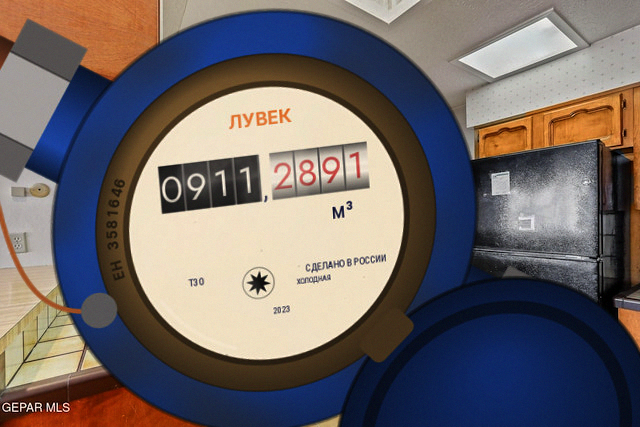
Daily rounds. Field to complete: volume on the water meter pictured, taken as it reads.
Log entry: 911.2891 m³
